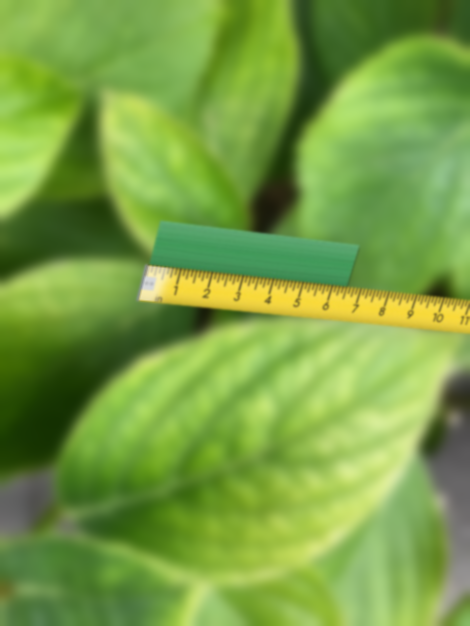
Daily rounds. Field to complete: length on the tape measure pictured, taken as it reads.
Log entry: 6.5 in
